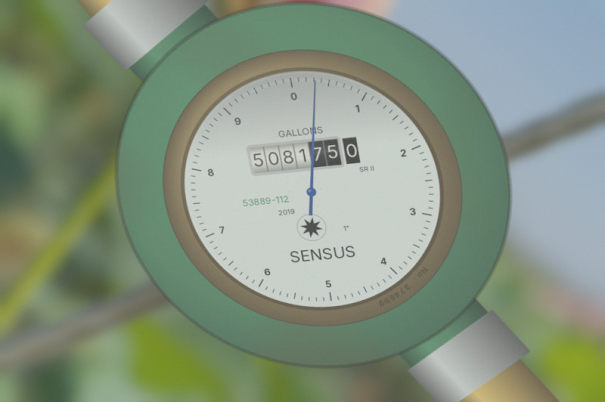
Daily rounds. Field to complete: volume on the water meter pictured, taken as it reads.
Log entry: 5081750.3 gal
